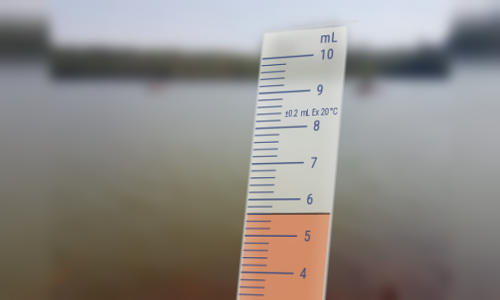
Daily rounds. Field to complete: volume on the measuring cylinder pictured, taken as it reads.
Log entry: 5.6 mL
